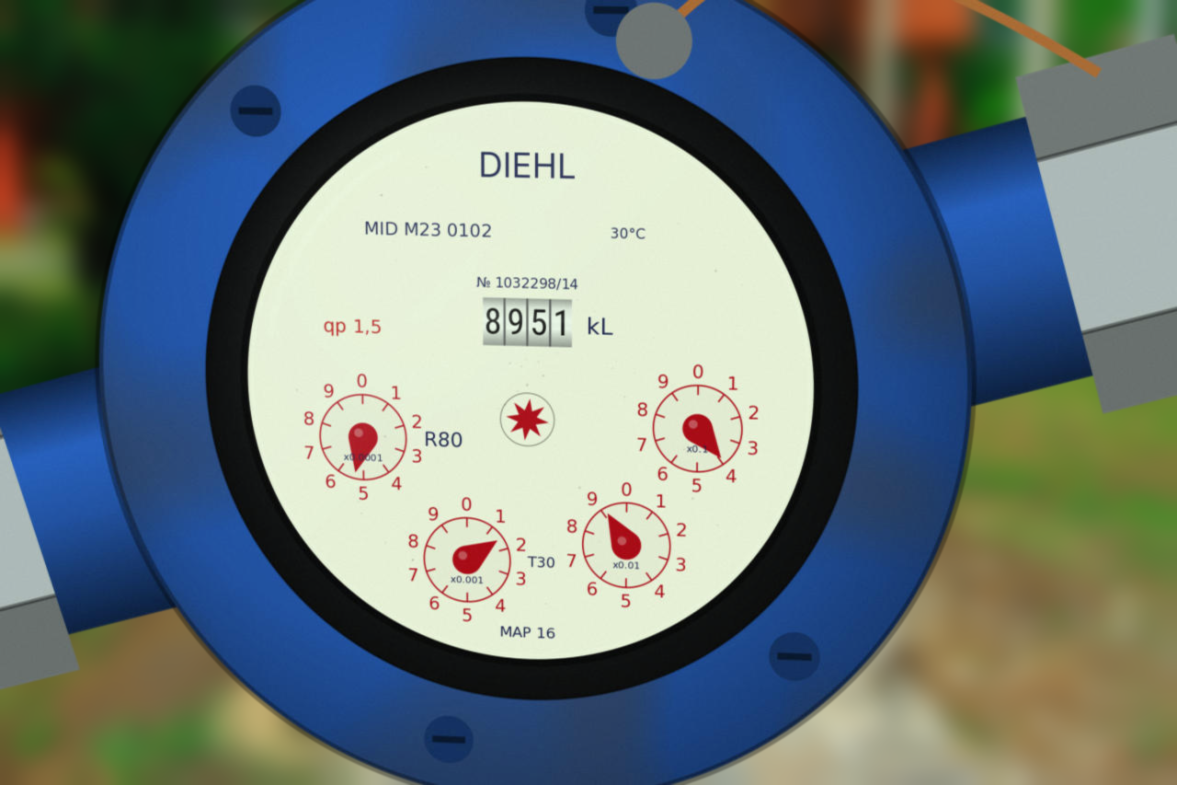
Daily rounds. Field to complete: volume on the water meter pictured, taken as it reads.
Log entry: 8951.3915 kL
